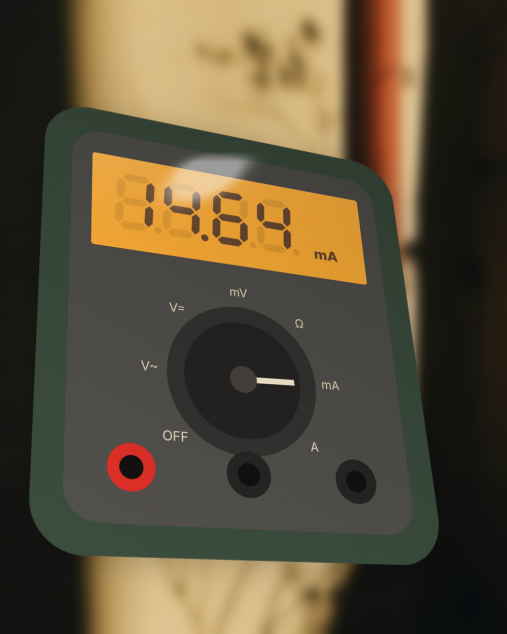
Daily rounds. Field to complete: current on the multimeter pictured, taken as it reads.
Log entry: 14.64 mA
